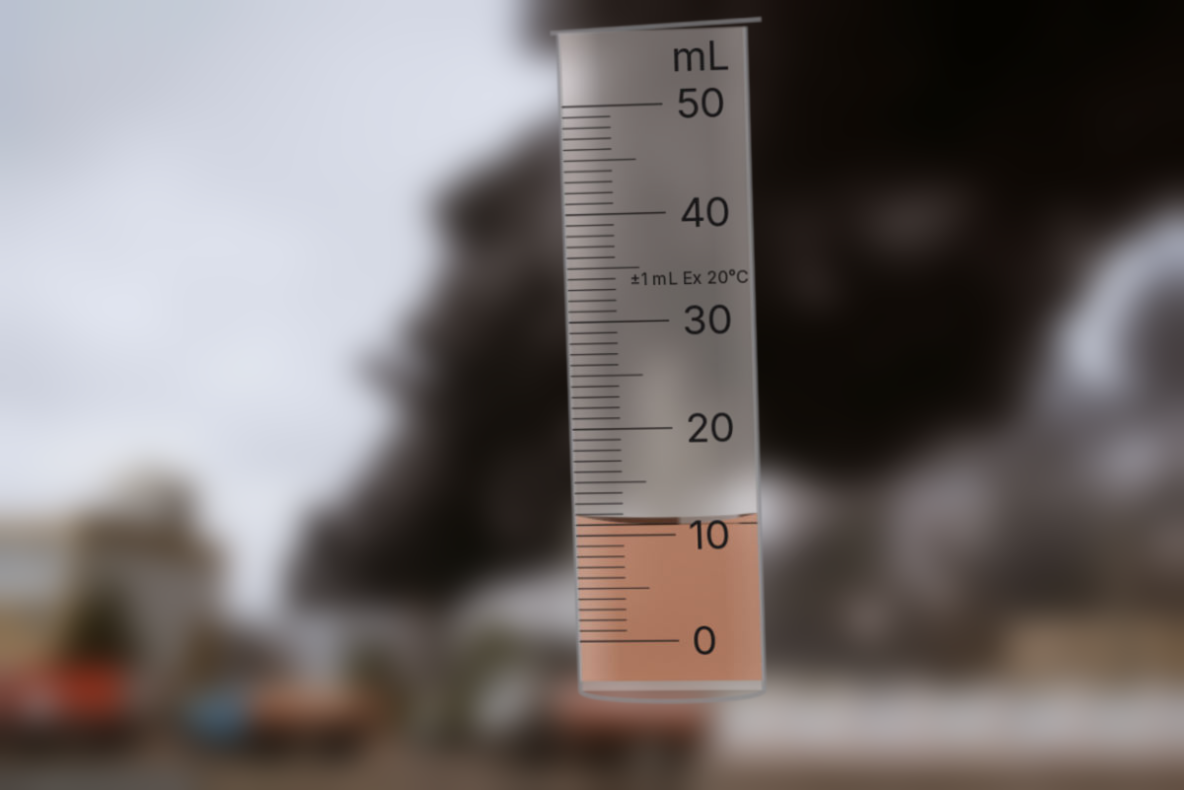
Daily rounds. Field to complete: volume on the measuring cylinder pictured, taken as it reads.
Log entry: 11 mL
